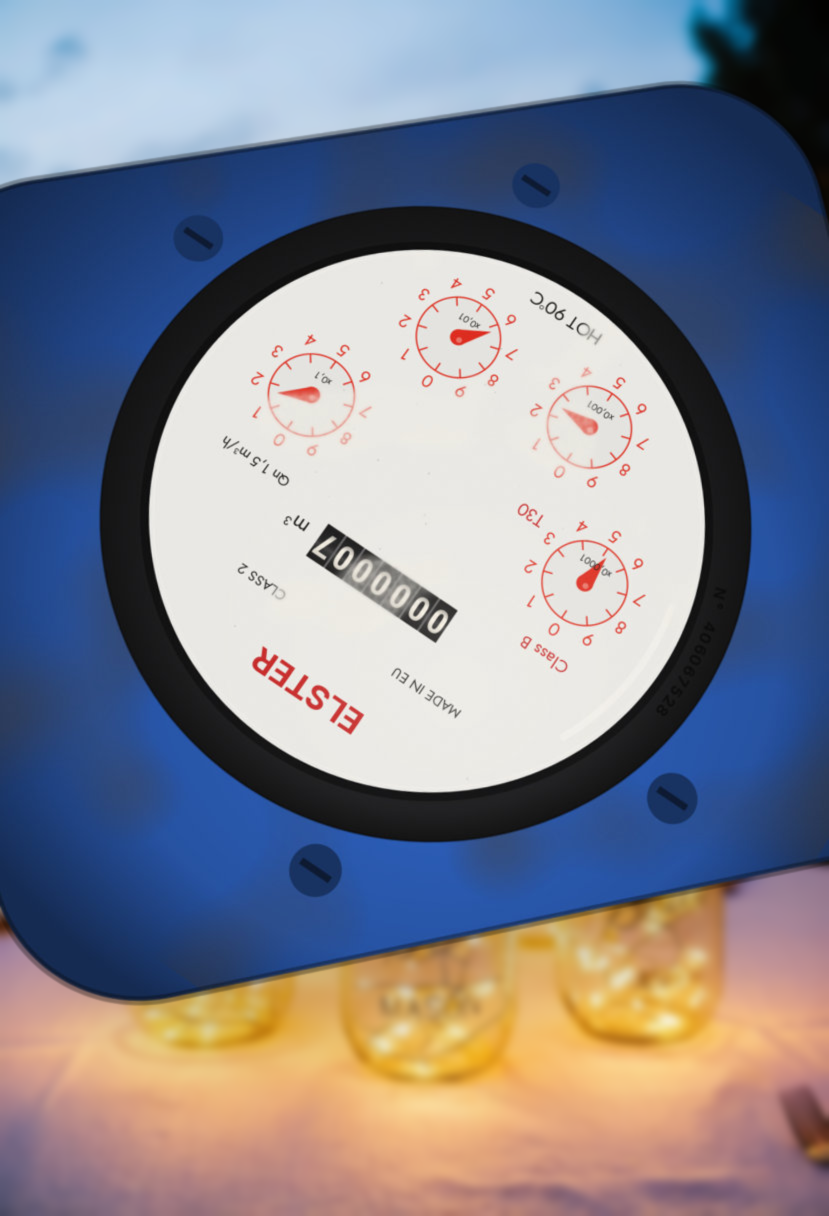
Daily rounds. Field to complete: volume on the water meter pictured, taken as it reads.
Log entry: 7.1625 m³
